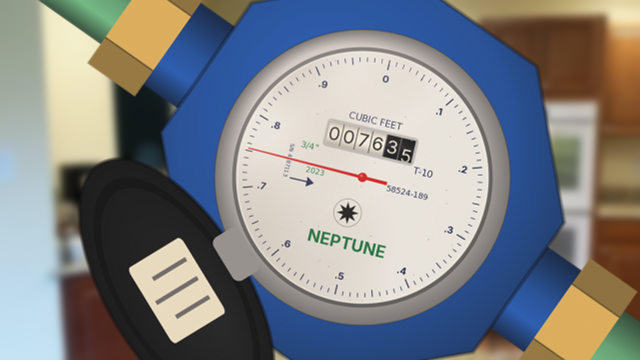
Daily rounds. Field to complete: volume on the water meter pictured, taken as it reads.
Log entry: 7634.75 ft³
